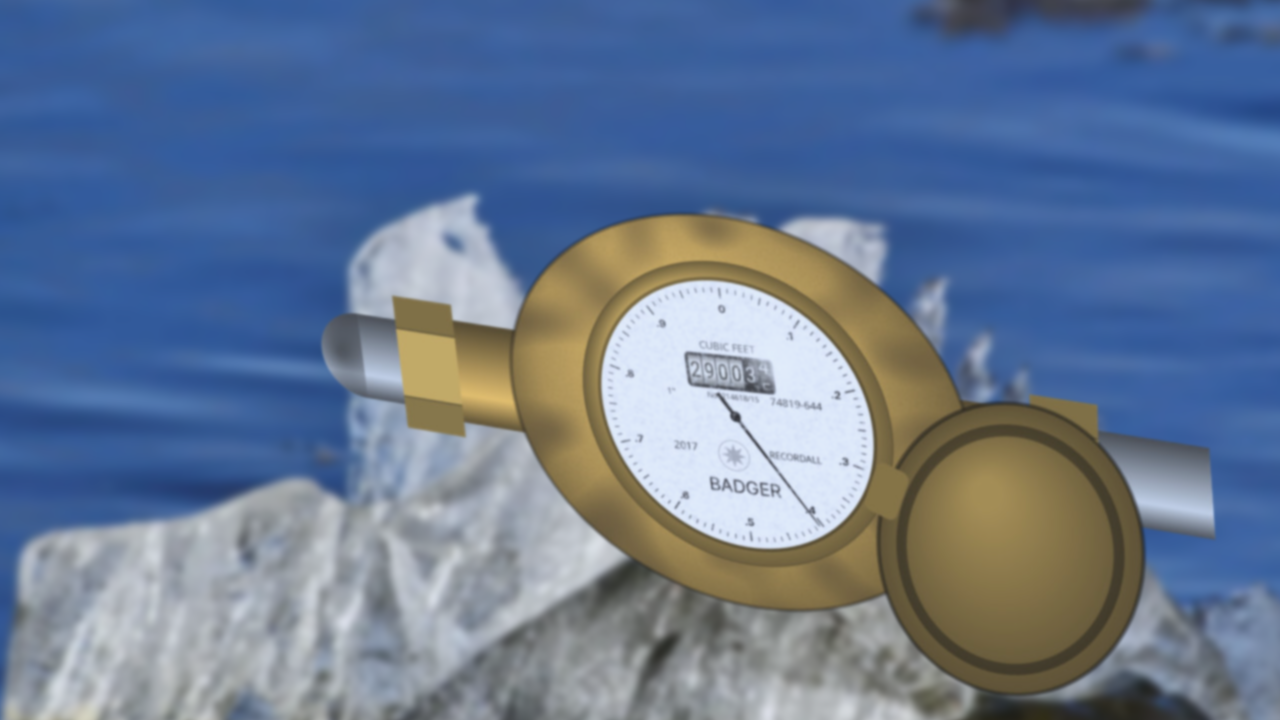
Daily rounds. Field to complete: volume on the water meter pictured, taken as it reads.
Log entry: 290034.40 ft³
